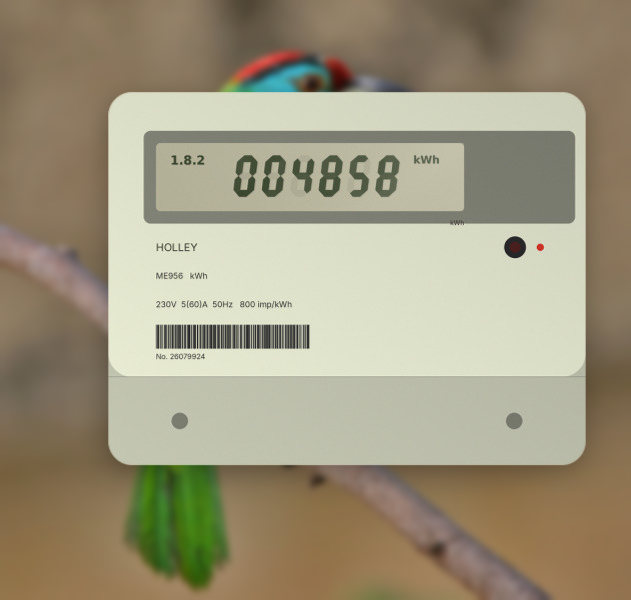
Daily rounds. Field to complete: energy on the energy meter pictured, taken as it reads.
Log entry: 4858 kWh
